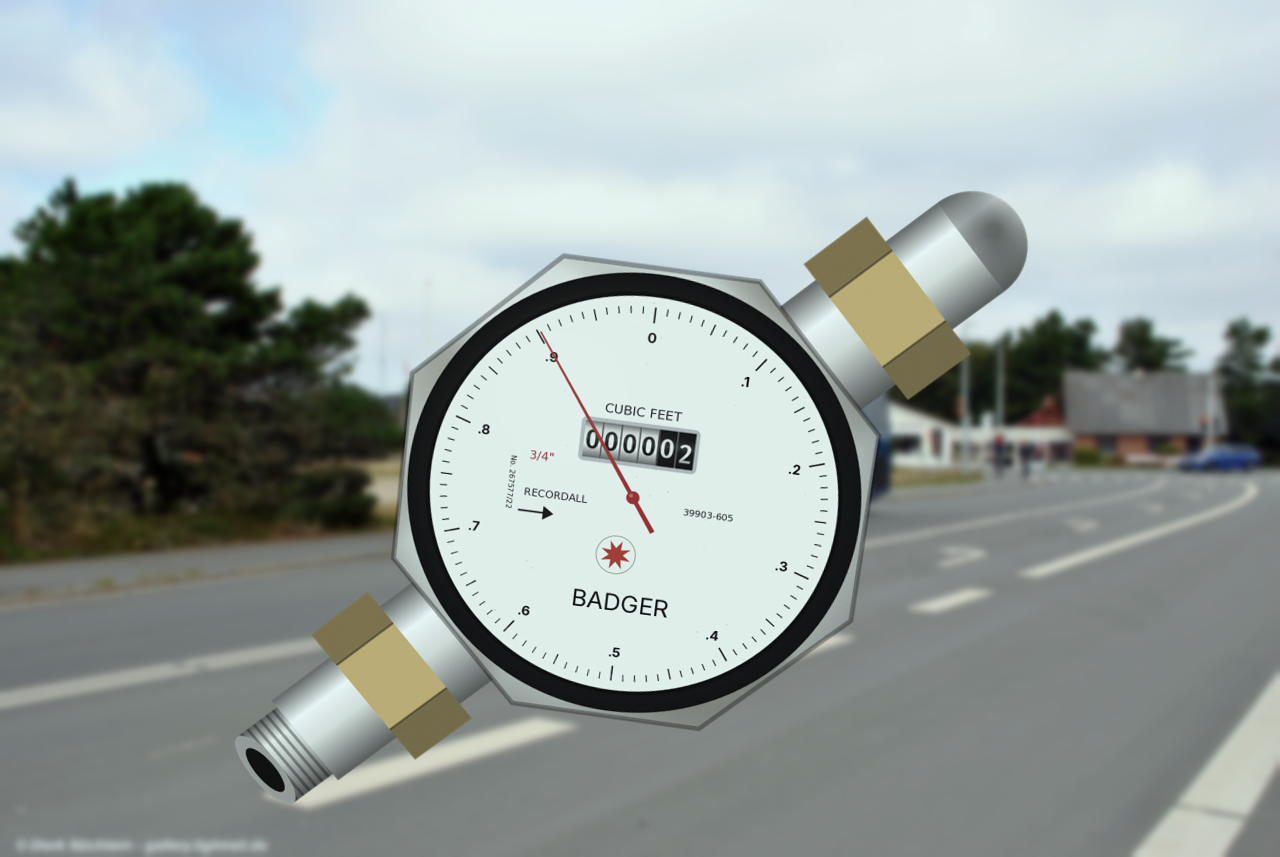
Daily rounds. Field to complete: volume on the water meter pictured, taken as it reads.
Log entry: 1.90 ft³
